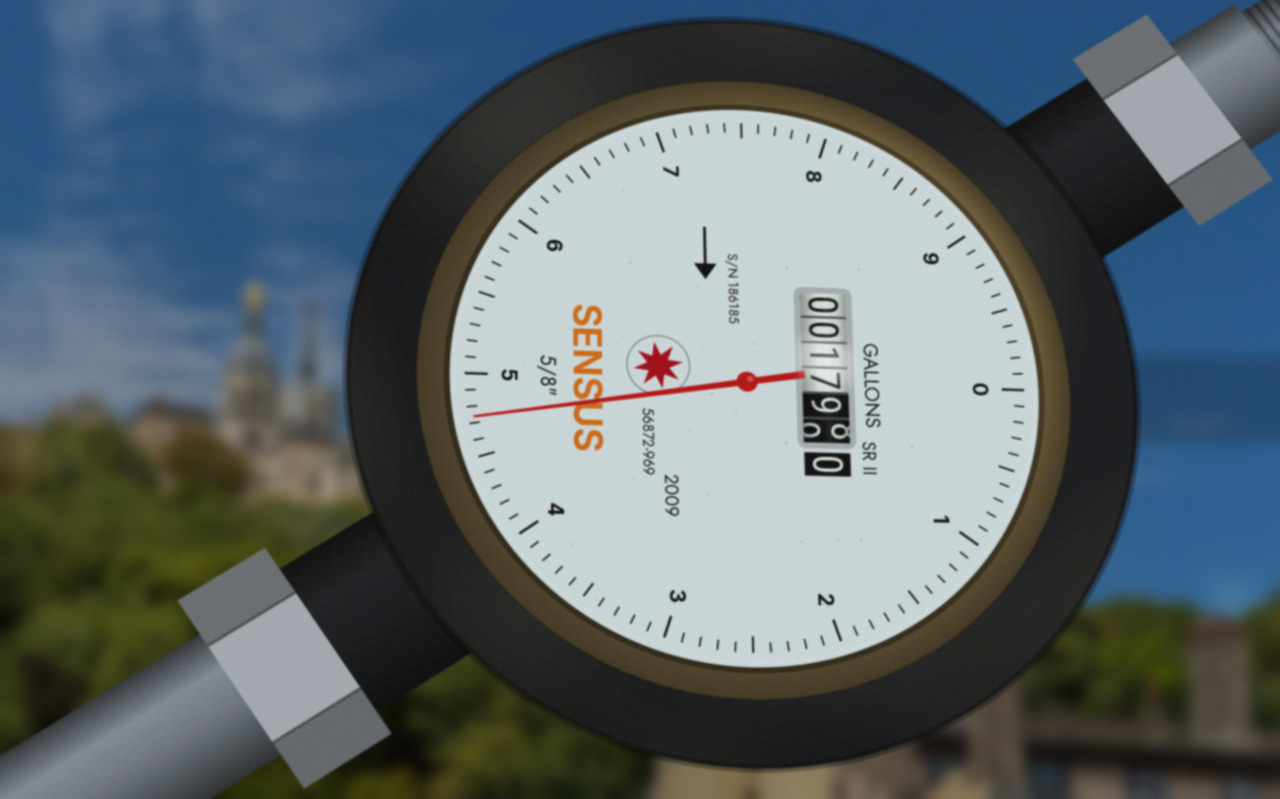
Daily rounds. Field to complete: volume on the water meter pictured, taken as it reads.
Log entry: 17984.7 gal
